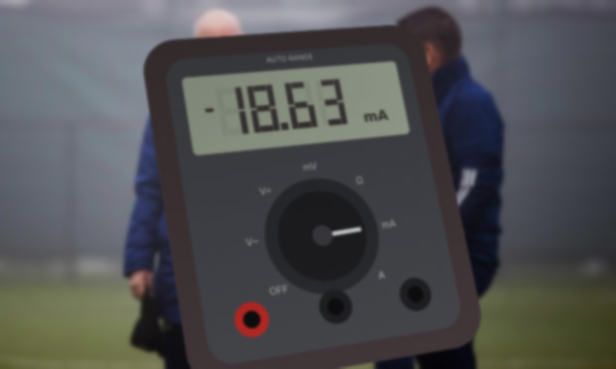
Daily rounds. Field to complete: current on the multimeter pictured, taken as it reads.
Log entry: -18.63 mA
